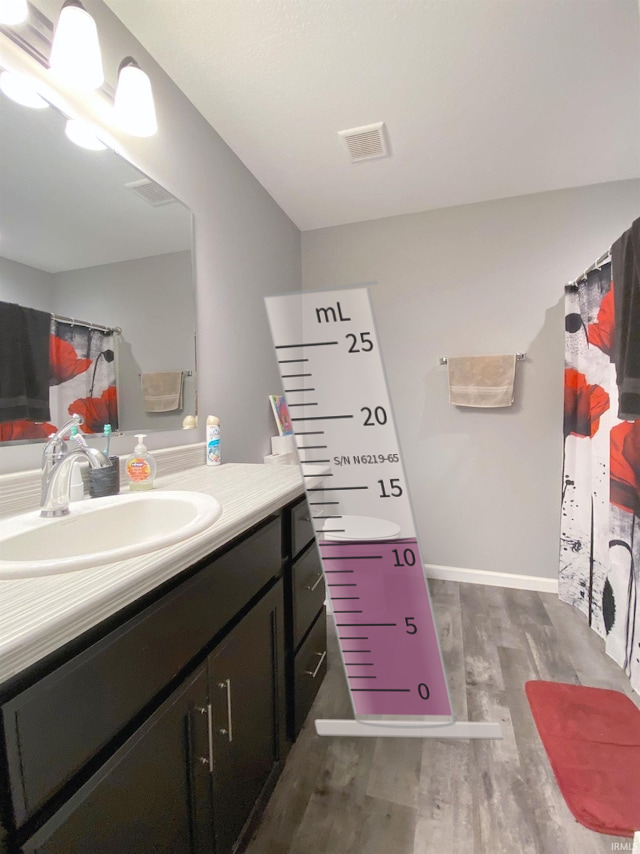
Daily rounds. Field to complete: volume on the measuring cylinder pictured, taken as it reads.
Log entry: 11 mL
